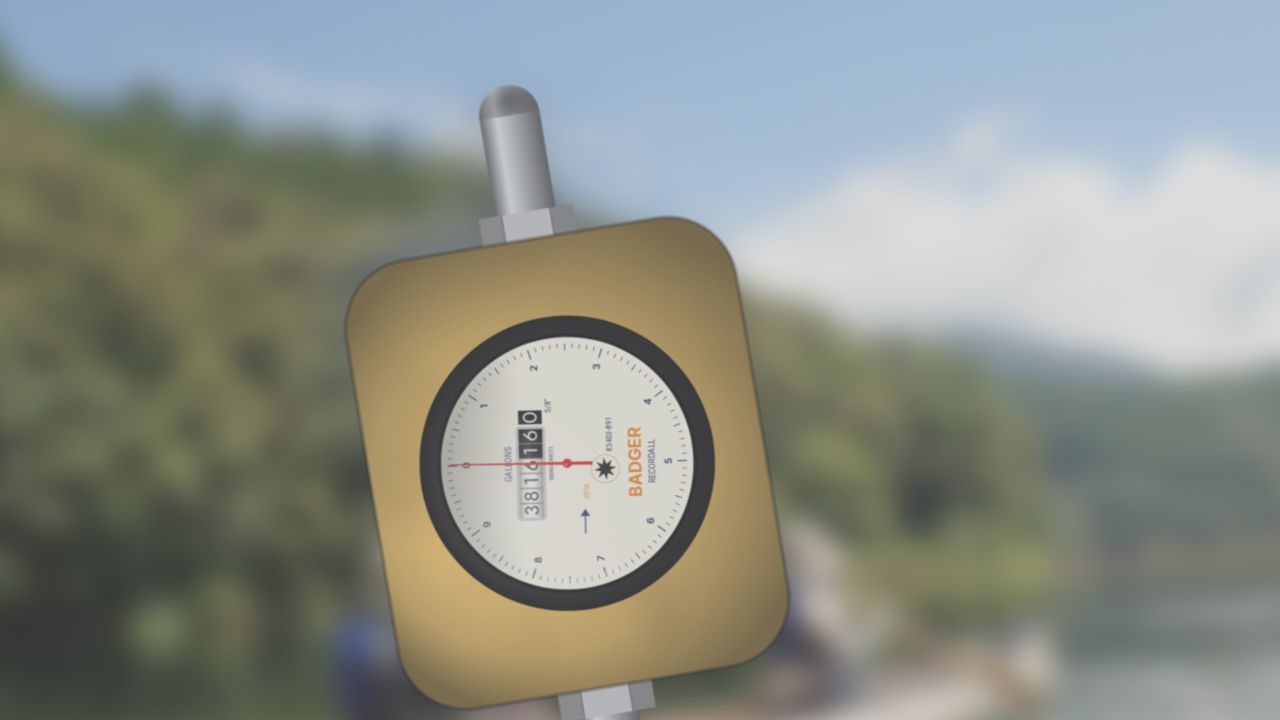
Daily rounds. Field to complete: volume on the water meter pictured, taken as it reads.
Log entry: 3816160.0 gal
